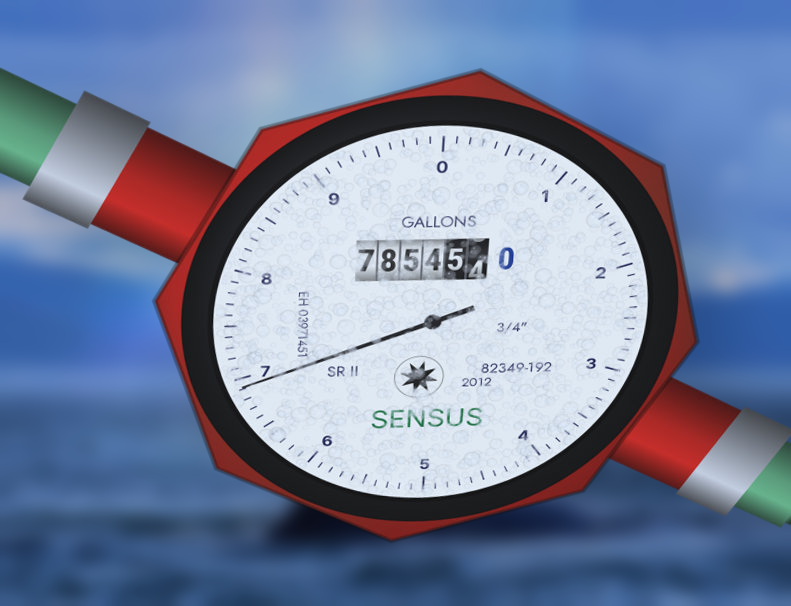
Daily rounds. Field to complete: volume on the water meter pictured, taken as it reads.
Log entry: 7854536.9 gal
